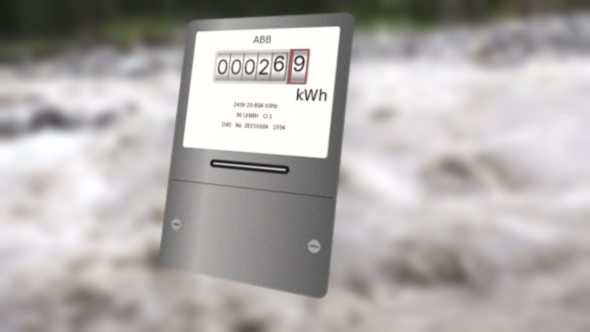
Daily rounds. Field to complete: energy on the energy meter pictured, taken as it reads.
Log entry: 26.9 kWh
